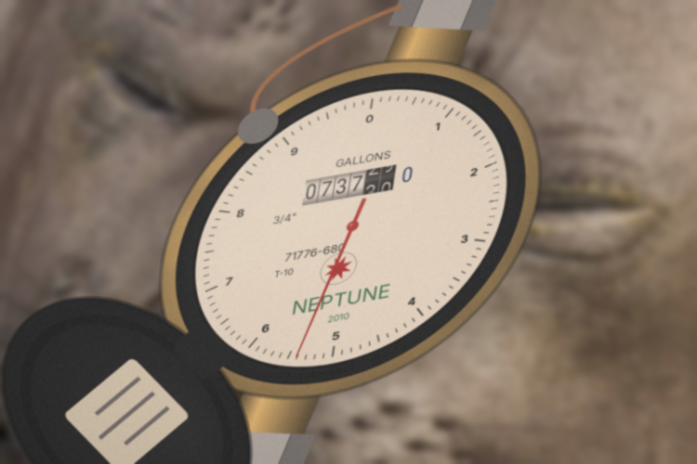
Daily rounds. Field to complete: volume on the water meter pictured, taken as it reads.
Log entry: 737295.4 gal
